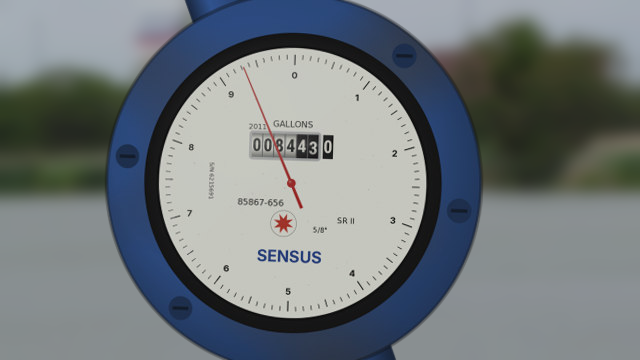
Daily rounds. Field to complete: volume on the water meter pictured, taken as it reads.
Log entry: 84429.3 gal
